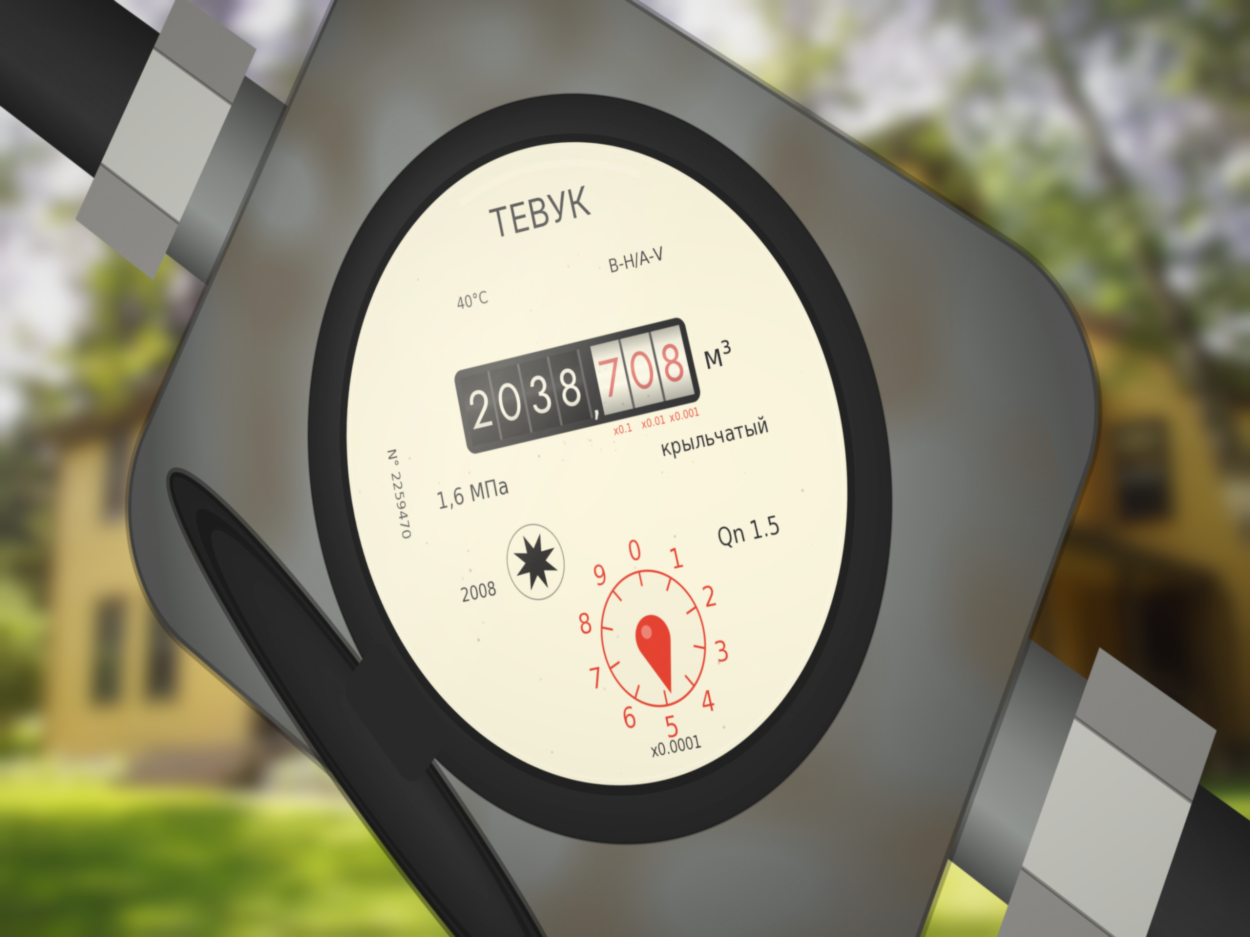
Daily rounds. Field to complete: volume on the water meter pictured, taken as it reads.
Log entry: 2038.7084 m³
